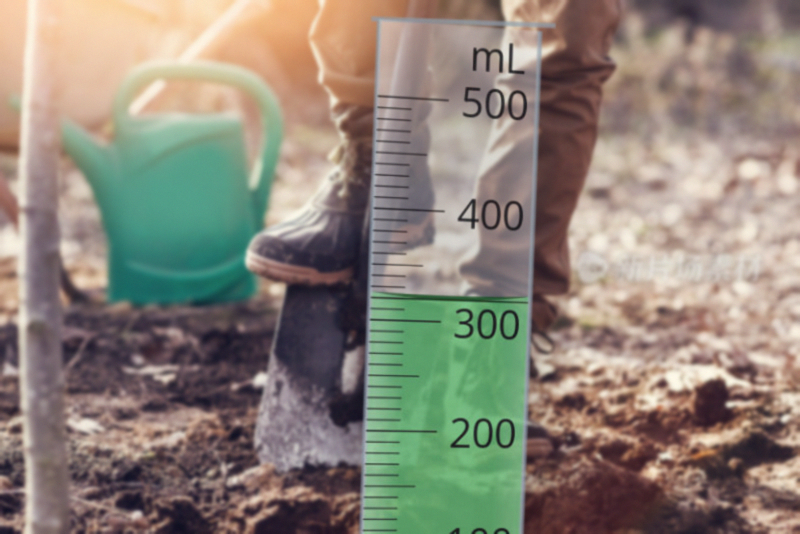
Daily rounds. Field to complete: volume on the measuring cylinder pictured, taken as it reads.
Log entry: 320 mL
